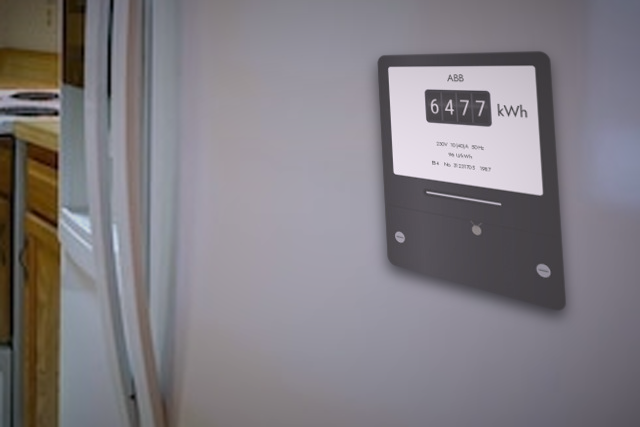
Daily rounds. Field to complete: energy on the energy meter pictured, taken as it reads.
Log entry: 6477 kWh
